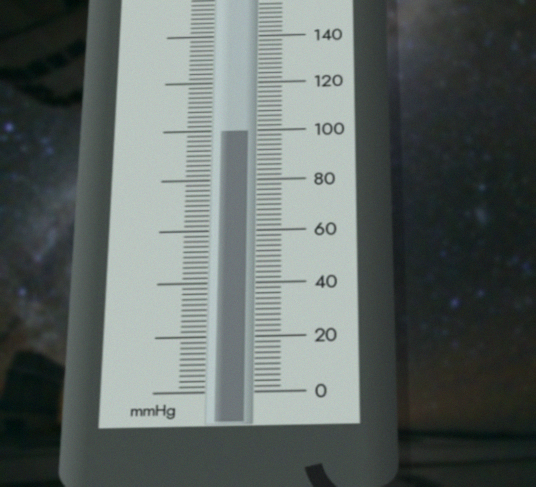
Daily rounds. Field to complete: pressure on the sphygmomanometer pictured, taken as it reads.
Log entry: 100 mmHg
